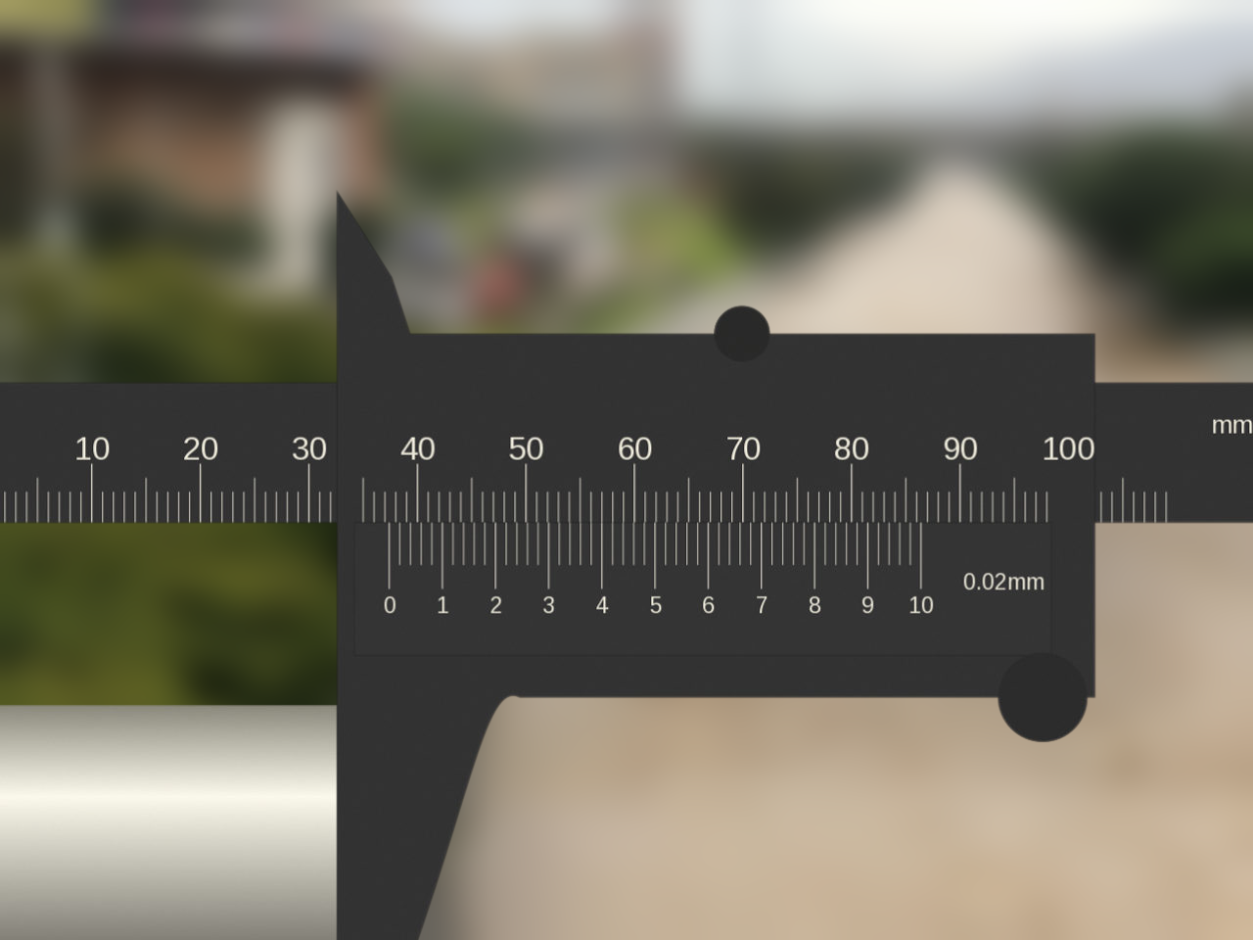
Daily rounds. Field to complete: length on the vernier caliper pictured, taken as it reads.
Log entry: 37.4 mm
